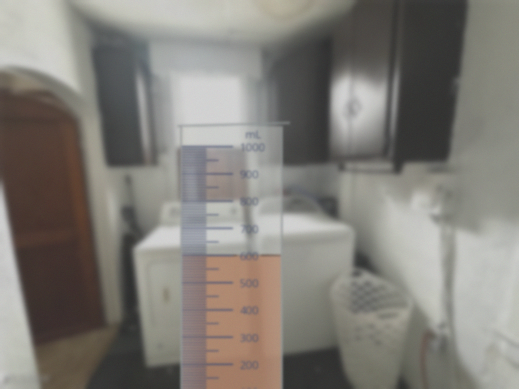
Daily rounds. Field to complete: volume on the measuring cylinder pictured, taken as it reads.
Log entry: 600 mL
